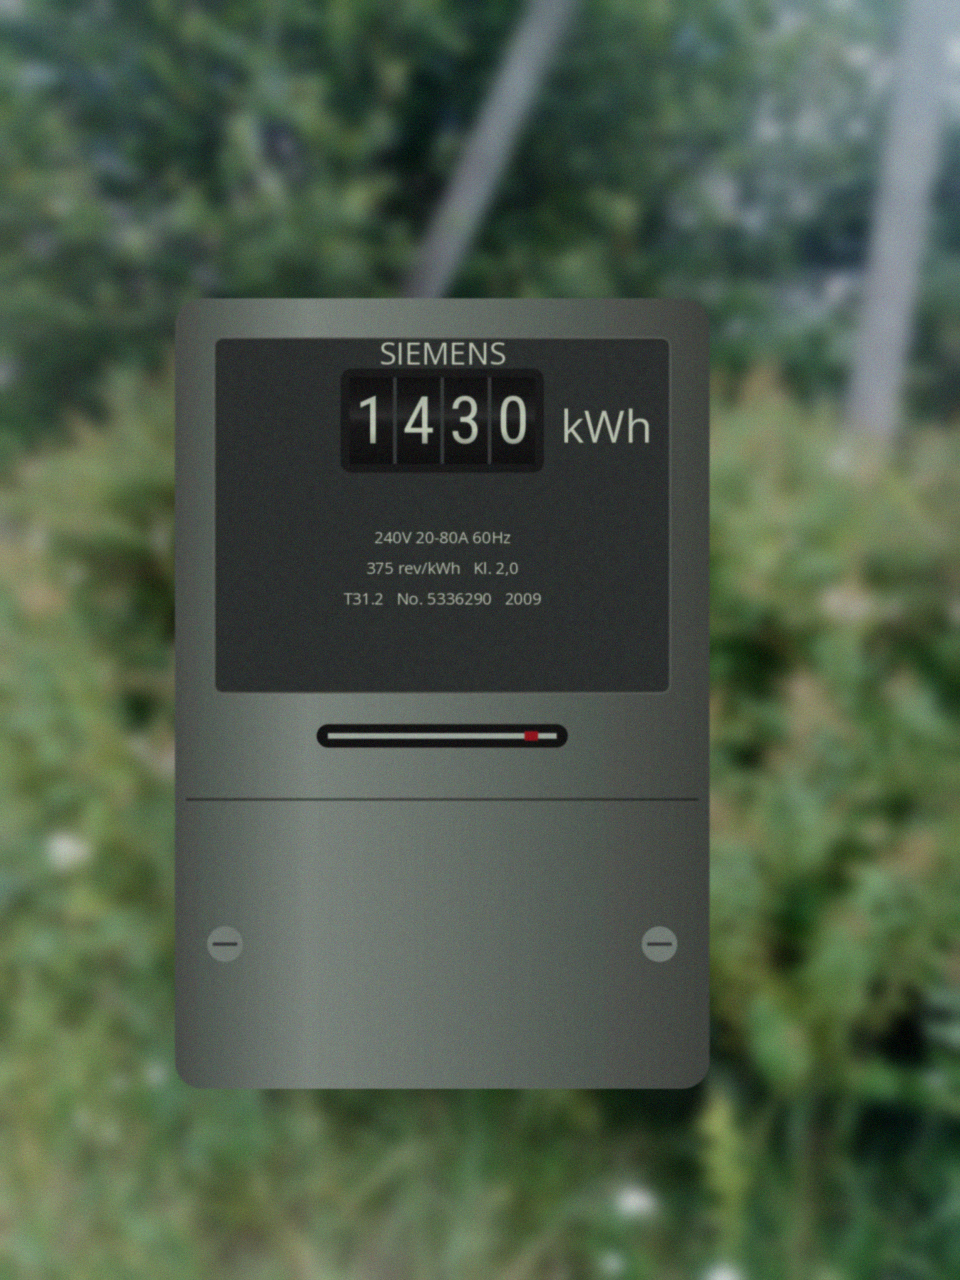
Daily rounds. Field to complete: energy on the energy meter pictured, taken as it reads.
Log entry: 1430 kWh
